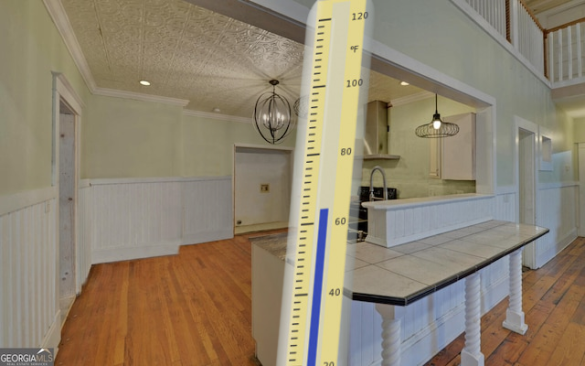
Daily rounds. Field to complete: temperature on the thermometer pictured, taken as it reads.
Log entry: 64 °F
